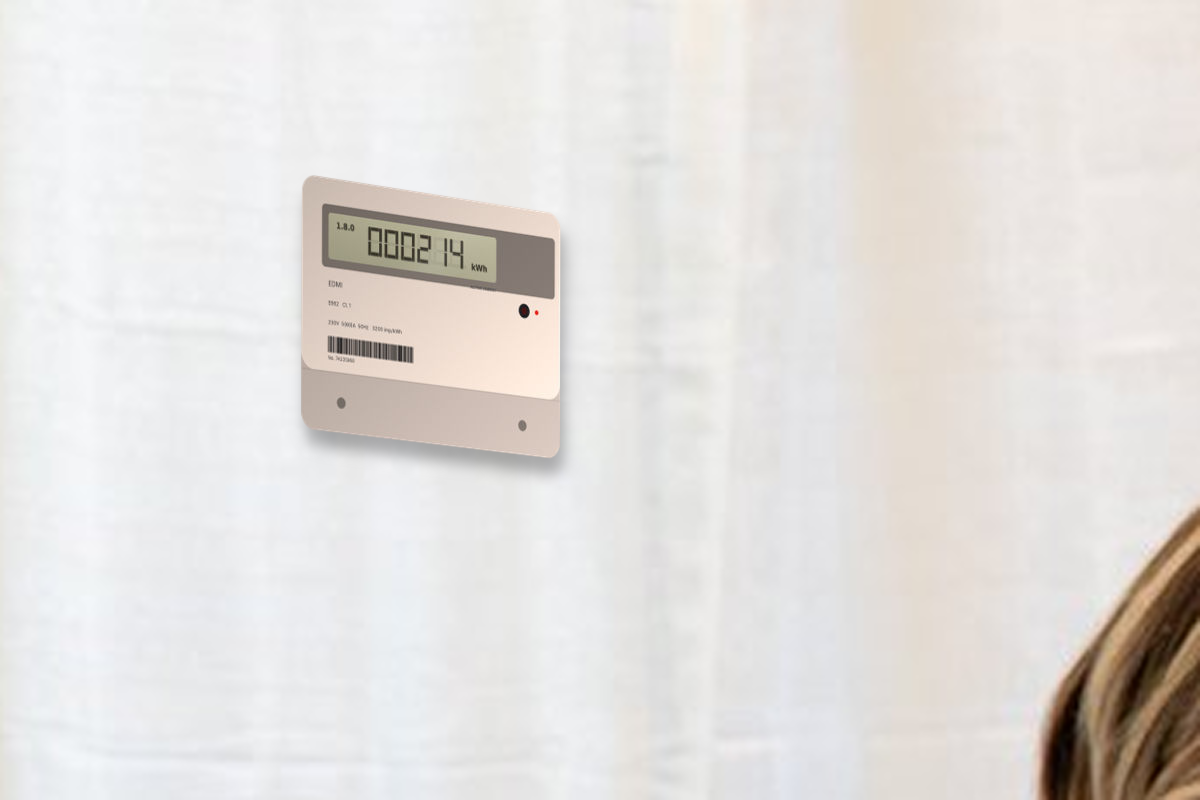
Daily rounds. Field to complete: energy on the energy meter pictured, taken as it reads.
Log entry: 214 kWh
